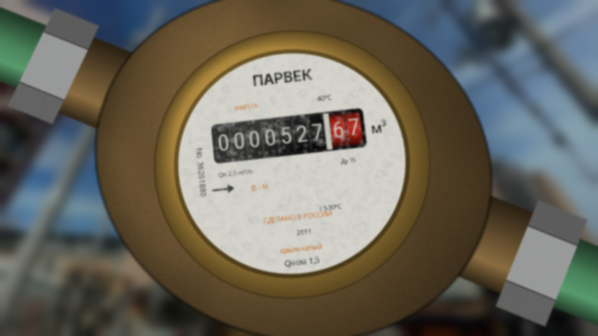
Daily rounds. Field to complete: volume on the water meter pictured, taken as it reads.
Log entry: 527.67 m³
